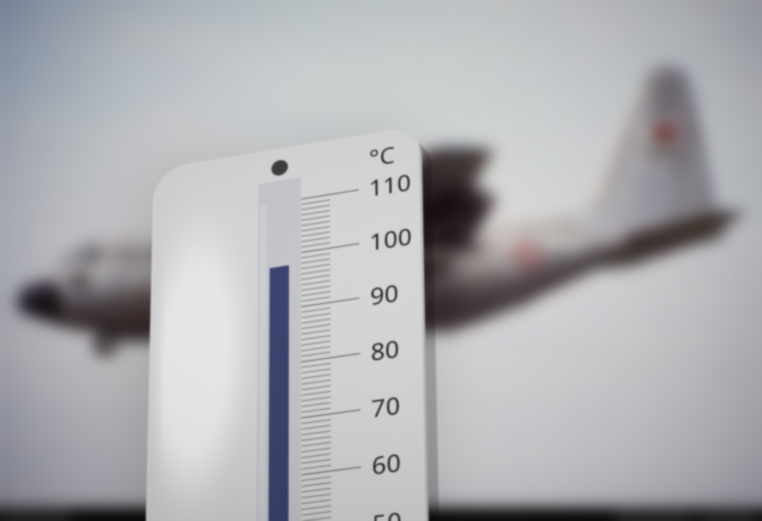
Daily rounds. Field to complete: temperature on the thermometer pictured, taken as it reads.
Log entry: 98 °C
